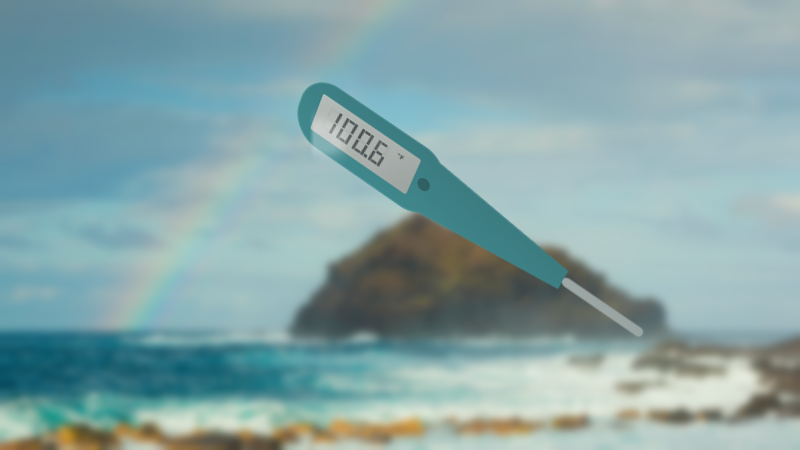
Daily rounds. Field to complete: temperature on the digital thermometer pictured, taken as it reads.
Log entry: 100.6 °F
